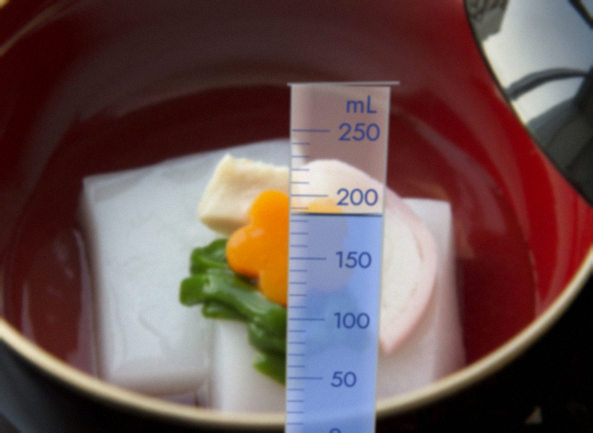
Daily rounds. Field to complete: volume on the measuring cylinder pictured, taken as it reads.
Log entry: 185 mL
